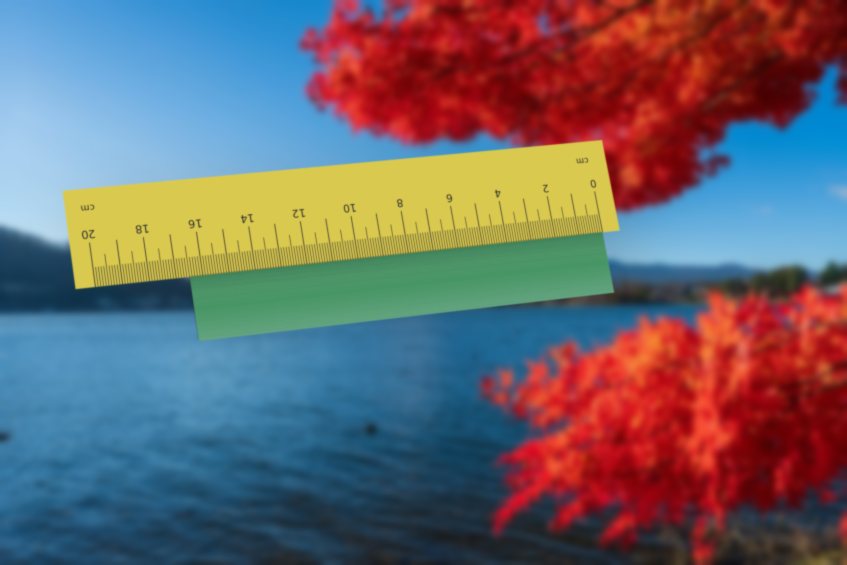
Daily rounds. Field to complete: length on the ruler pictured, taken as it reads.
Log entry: 16.5 cm
